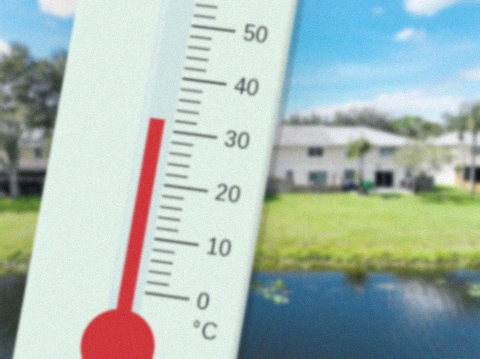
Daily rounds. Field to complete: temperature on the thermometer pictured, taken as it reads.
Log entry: 32 °C
